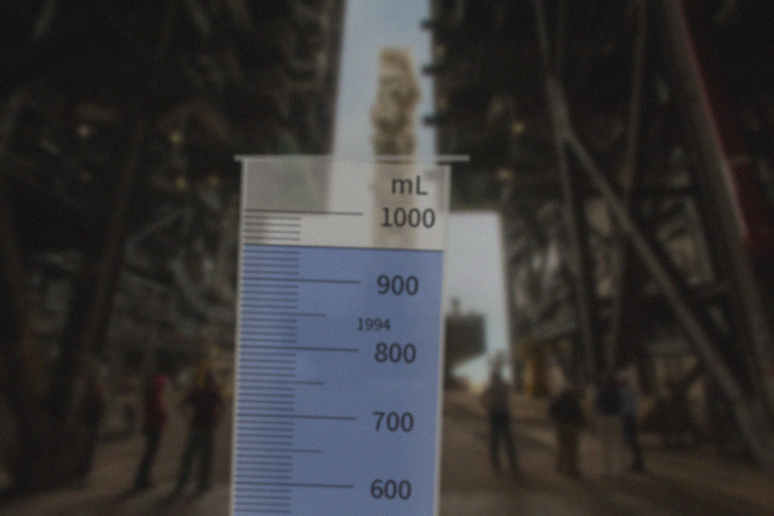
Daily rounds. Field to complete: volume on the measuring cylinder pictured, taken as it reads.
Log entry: 950 mL
